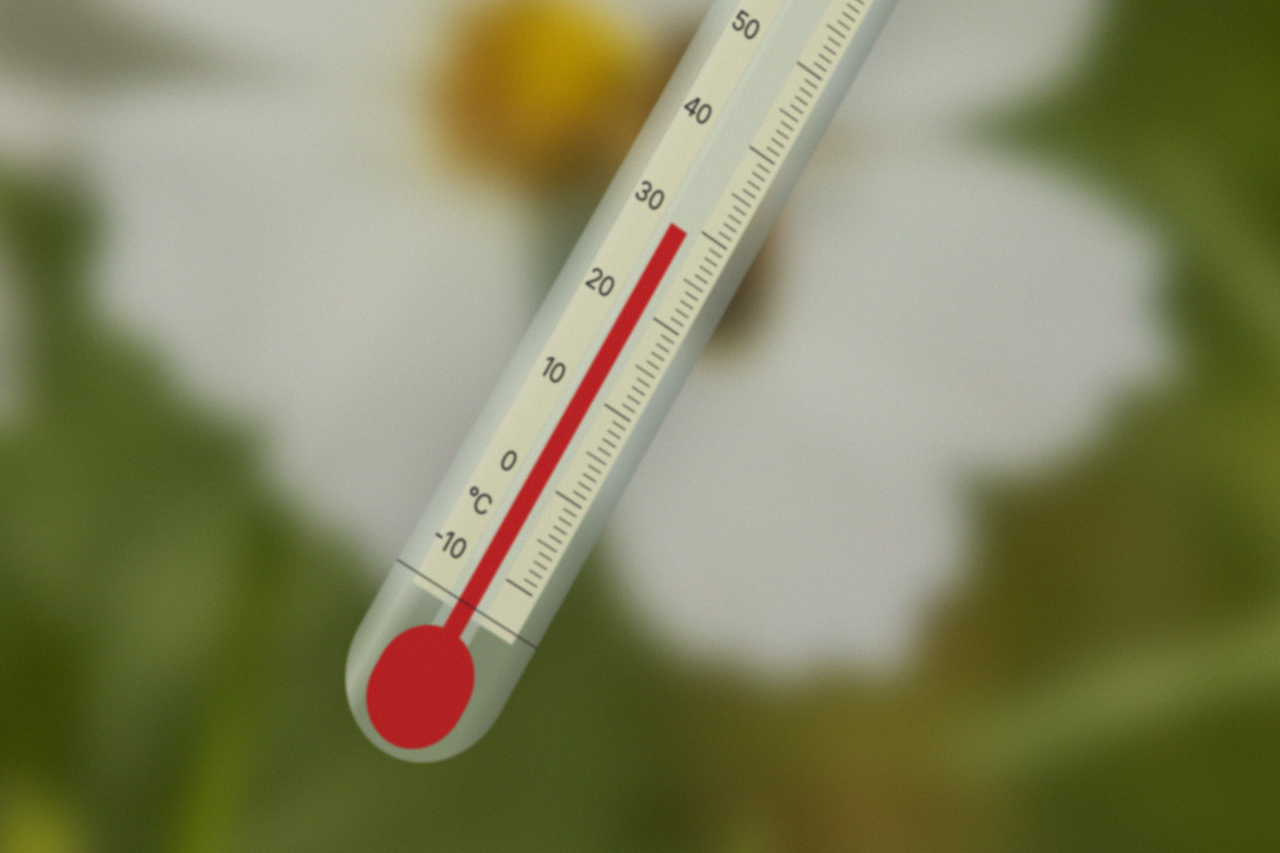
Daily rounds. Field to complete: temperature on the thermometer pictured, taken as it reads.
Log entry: 29 °C
